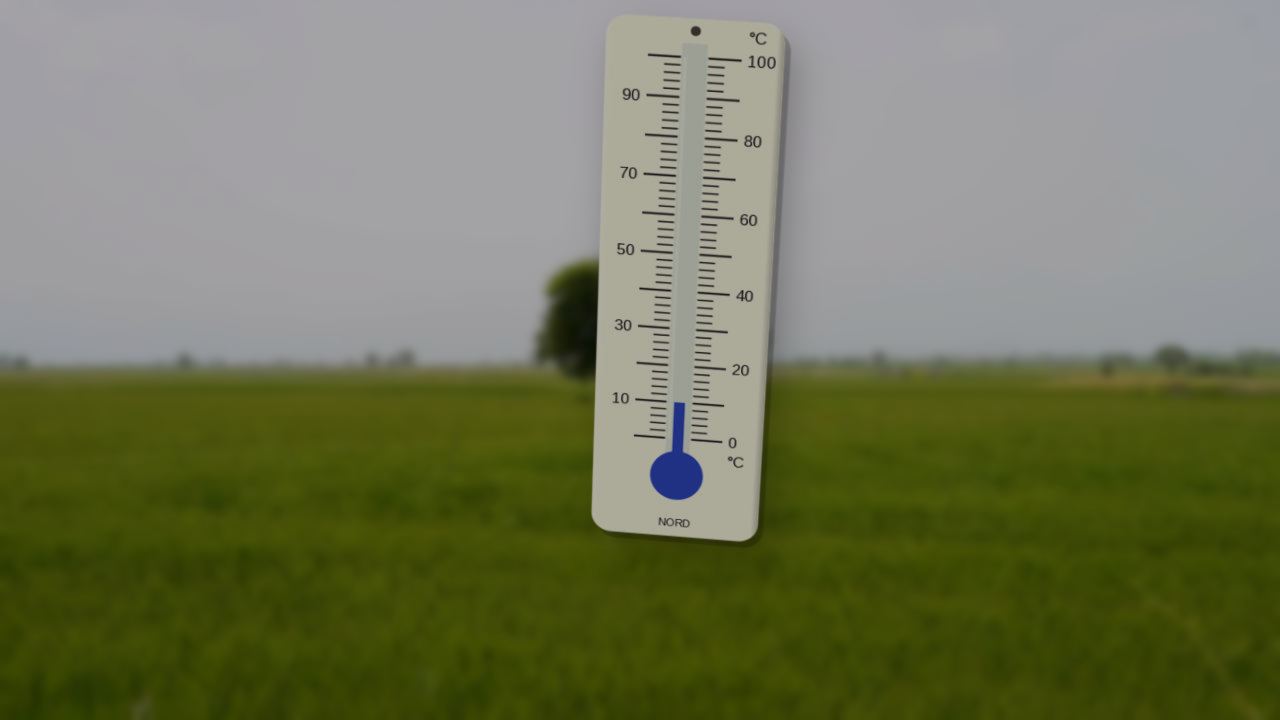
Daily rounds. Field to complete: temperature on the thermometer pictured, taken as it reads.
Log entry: 10 °C
